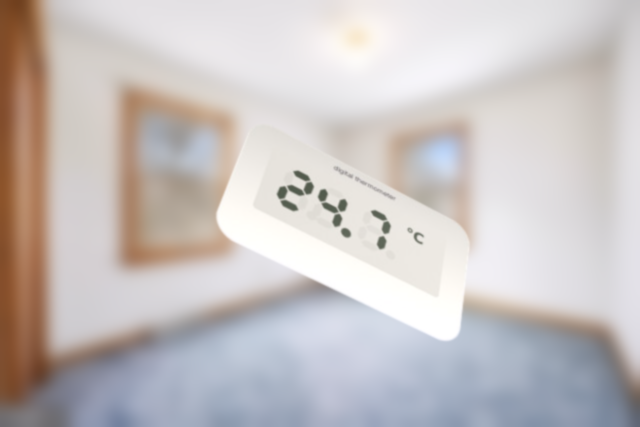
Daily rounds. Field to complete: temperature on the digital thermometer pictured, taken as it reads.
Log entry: 24.7 °C
